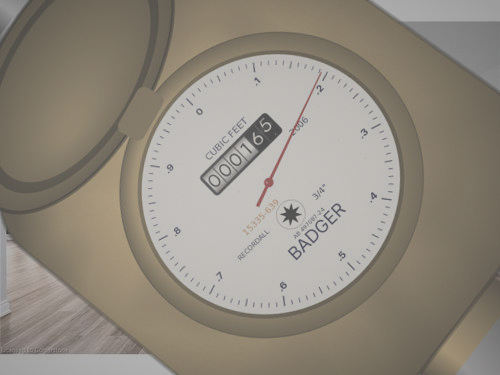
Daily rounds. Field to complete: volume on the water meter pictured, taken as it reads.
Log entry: 165.19 ft³
